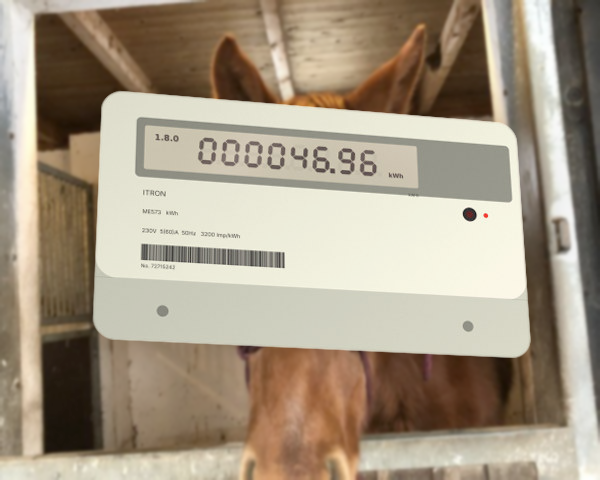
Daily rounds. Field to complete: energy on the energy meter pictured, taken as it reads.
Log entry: 46.96 kWh
